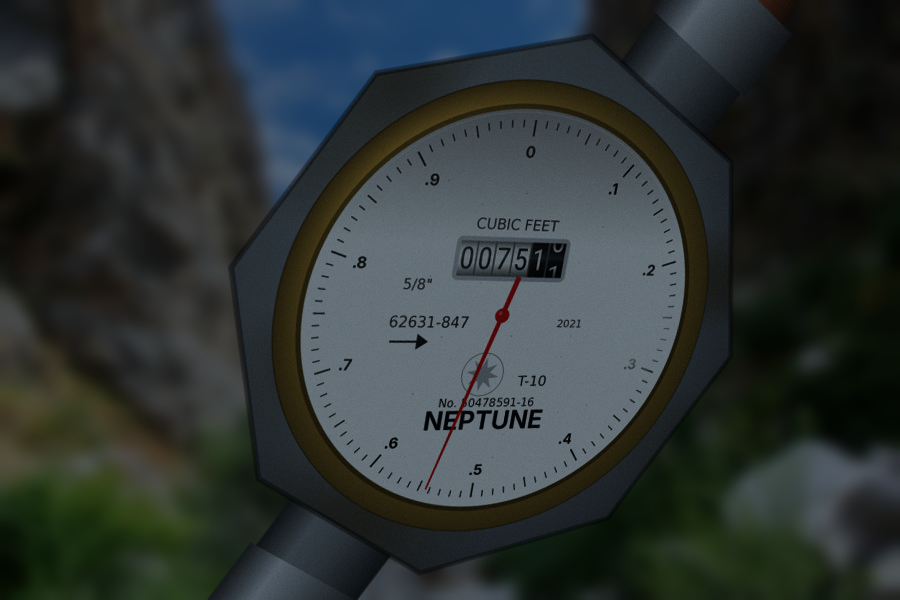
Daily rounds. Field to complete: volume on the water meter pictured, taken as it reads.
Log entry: 7510.54 ft³
